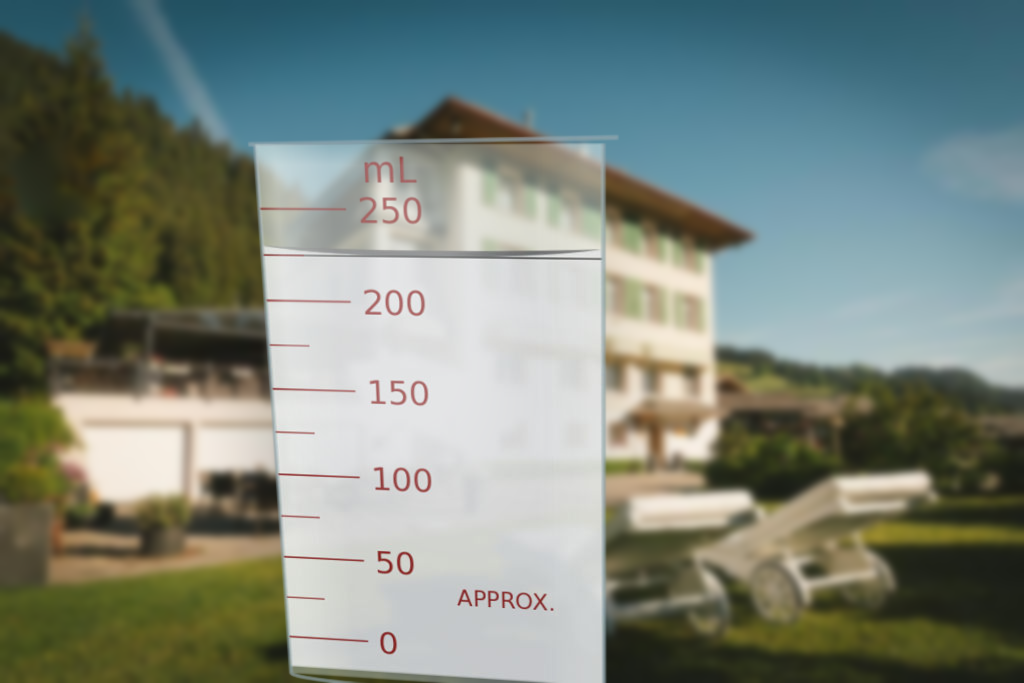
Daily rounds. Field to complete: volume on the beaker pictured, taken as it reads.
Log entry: 225 mL
